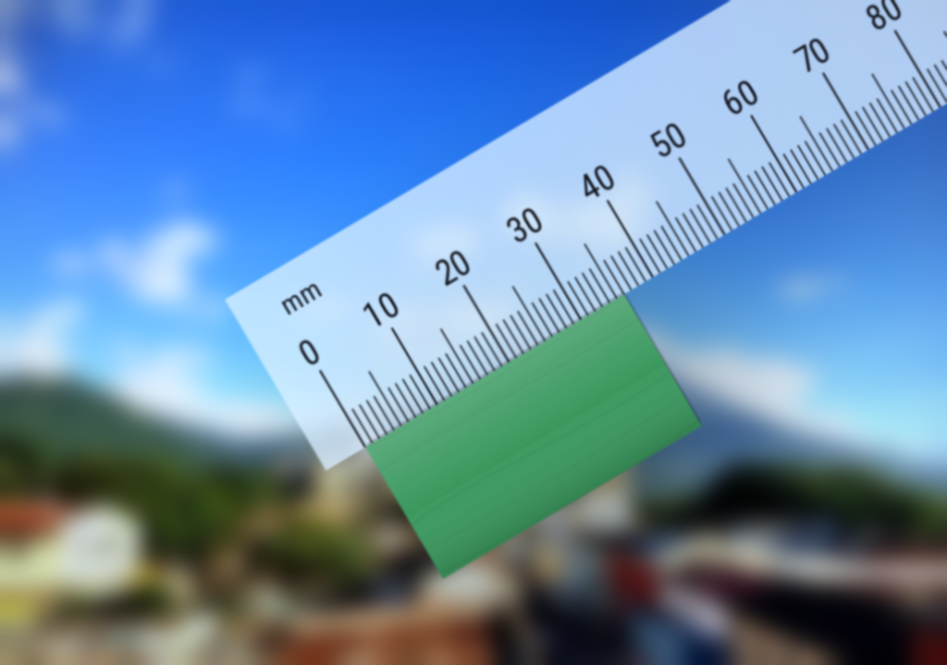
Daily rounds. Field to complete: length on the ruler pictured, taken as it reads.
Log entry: 36 mm
